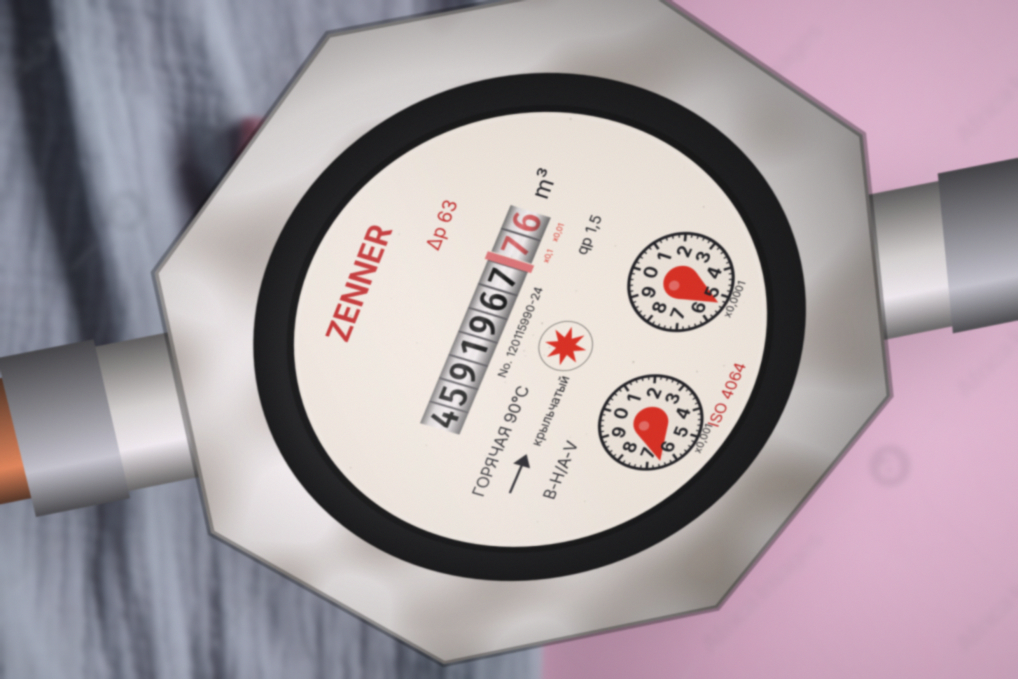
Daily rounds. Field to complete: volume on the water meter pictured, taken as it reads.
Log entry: 4591967.7665 m³
